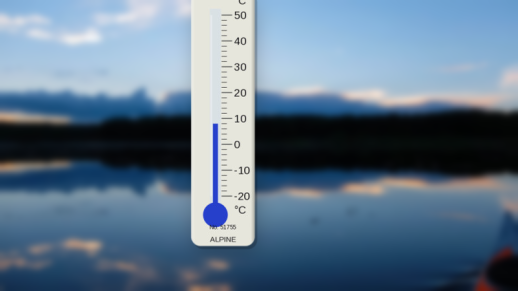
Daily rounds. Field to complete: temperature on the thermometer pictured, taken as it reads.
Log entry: 8 °C
